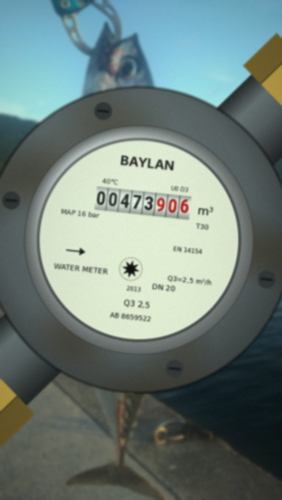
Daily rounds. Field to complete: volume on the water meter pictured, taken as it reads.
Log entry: 473.906 m³
